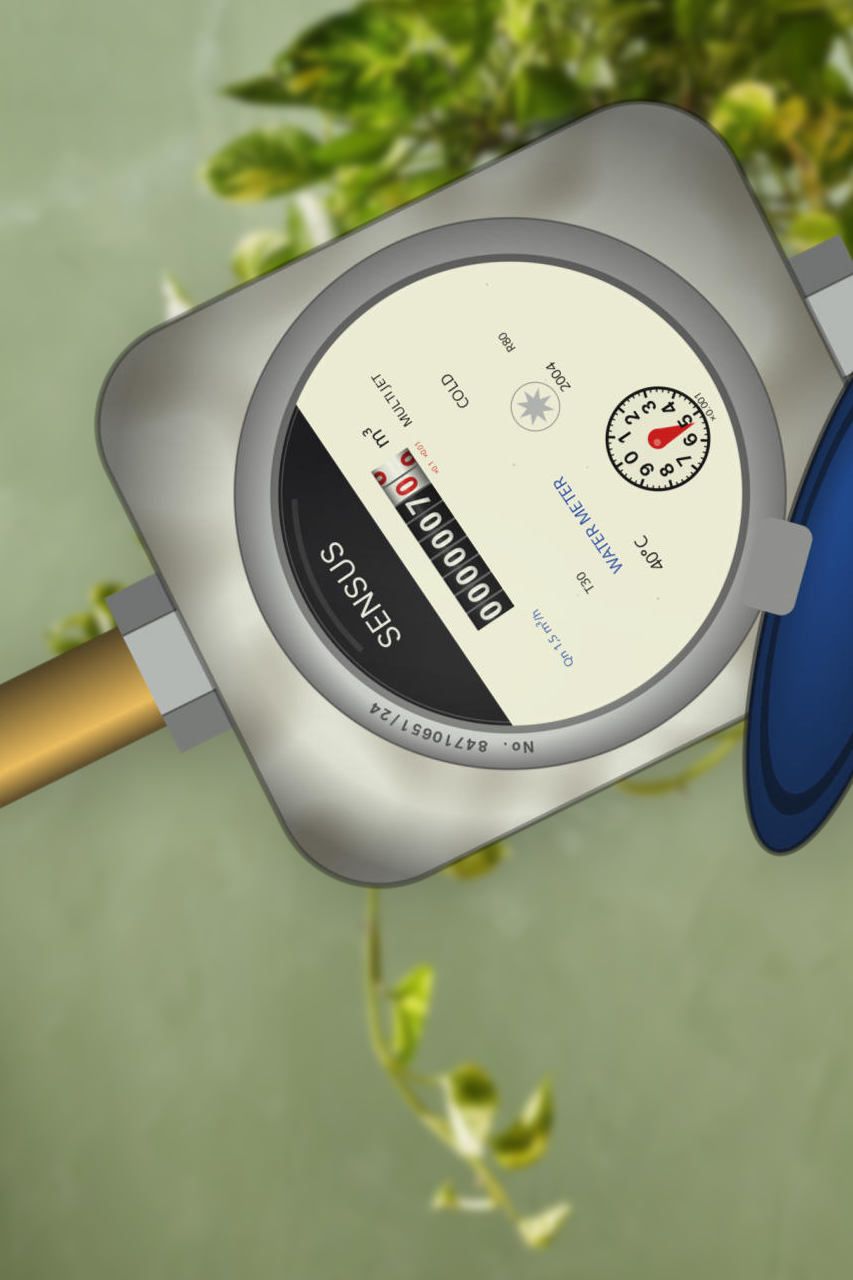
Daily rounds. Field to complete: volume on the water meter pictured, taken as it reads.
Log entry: 7.085 m³
